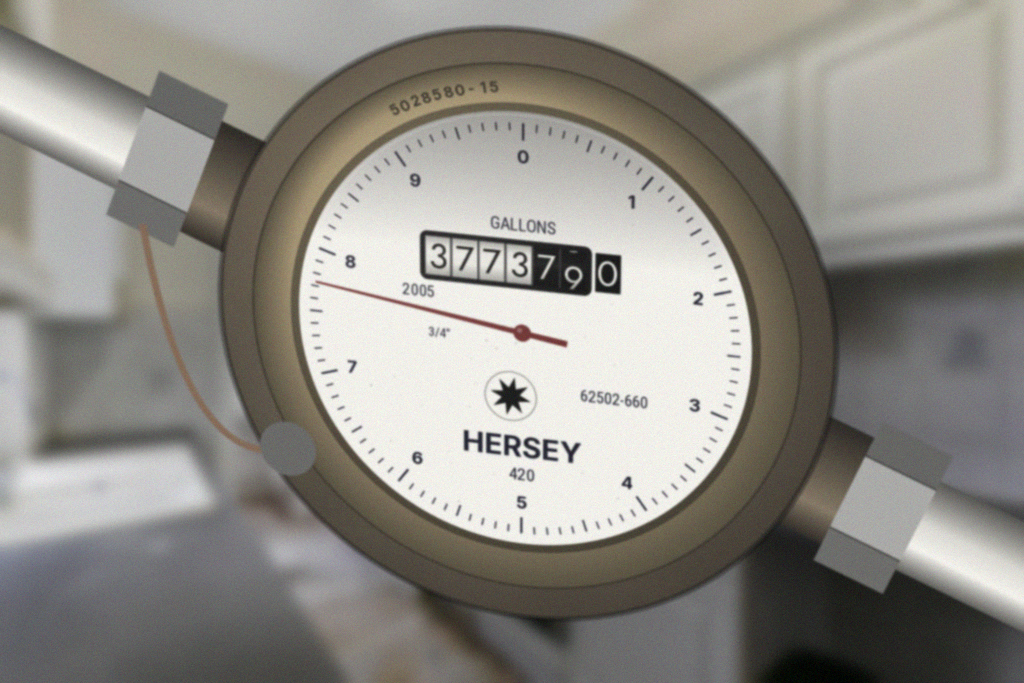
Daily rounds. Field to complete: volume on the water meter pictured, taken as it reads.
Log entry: 3773787.7 gal
